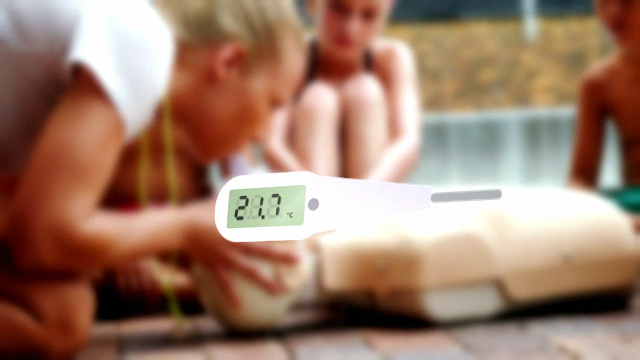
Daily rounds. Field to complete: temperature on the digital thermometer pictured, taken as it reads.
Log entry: 21.7 °C
